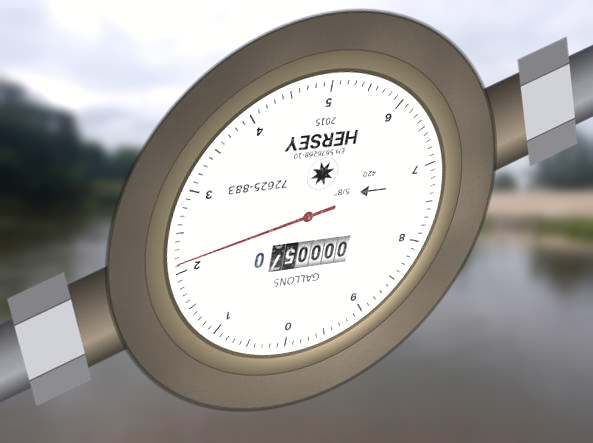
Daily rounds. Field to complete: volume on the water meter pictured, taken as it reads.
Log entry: 572.1 gal
